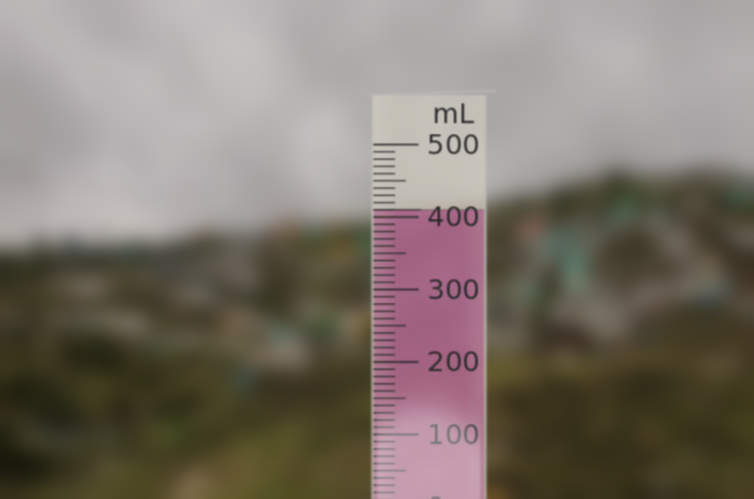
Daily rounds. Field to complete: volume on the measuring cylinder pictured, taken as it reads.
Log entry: 410 mL
